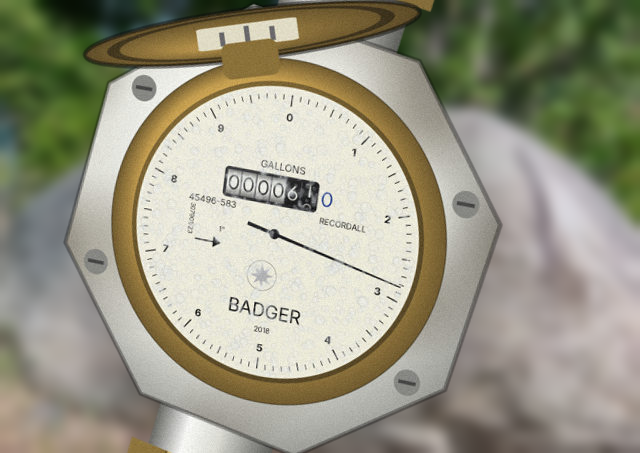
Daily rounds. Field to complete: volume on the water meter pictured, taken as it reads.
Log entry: 612.8 gal
